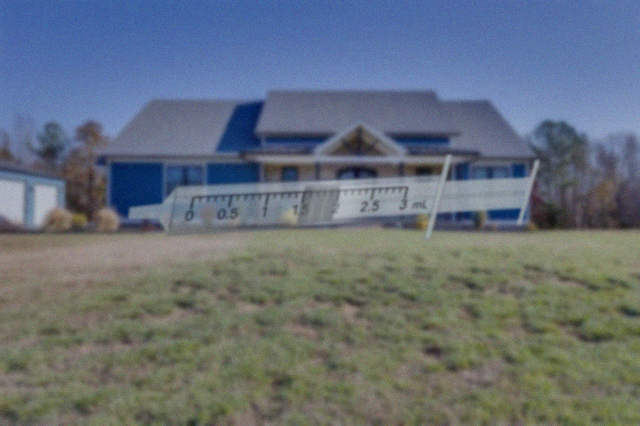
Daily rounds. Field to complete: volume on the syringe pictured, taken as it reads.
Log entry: 1.5 mL
